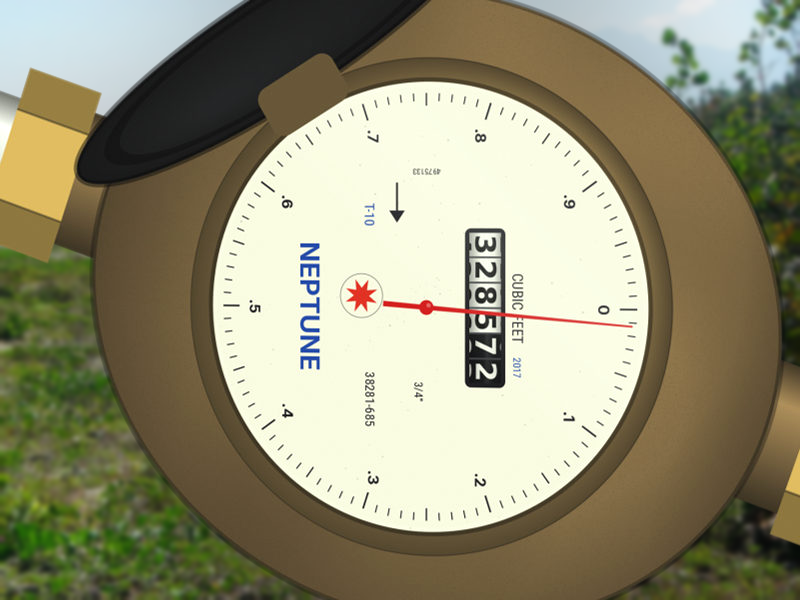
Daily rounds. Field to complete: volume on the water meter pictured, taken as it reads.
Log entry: 328572.01 ft³
